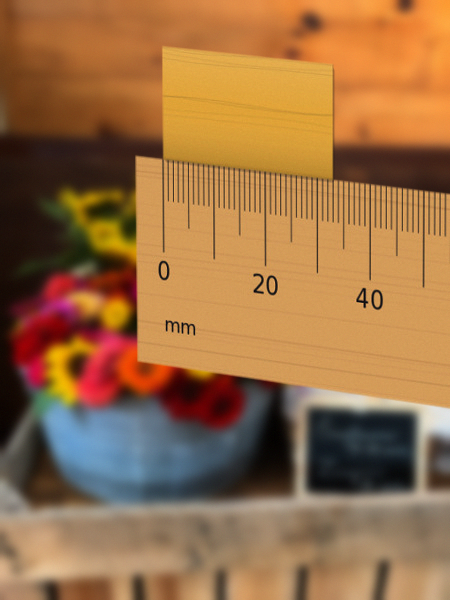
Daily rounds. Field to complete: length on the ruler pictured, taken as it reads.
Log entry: 33 mm
